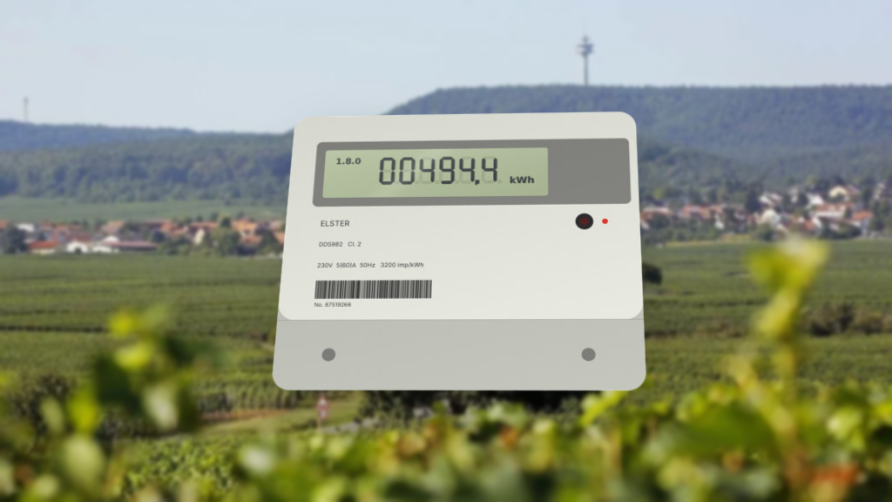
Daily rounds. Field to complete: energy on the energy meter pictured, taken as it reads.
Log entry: 494.4 kWh
